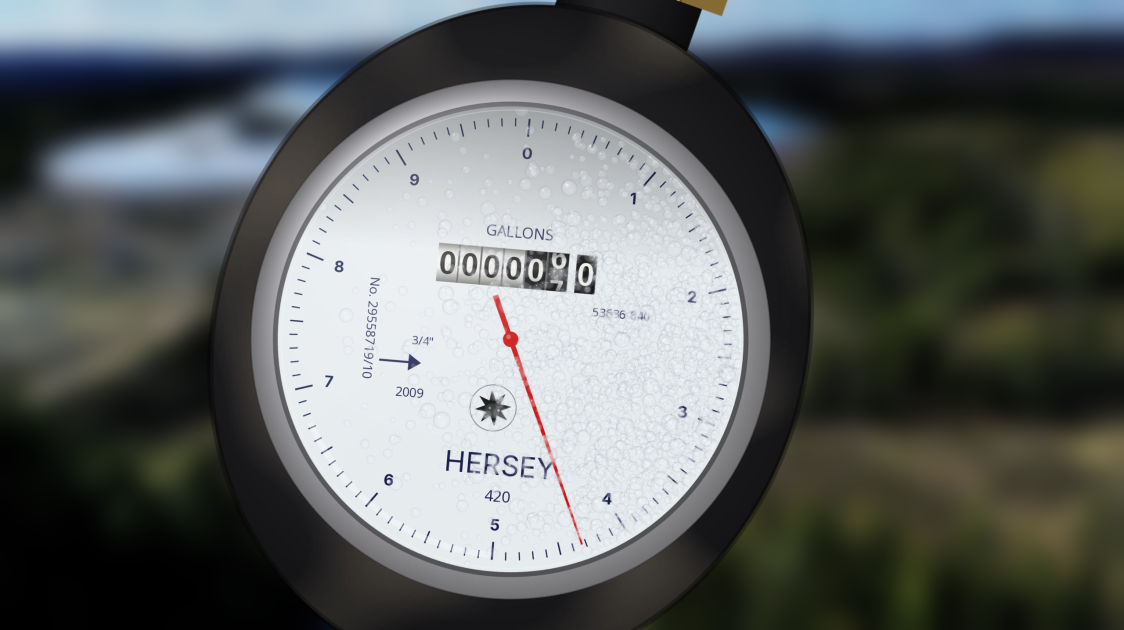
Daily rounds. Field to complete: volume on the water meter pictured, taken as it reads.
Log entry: 64.3 gal
